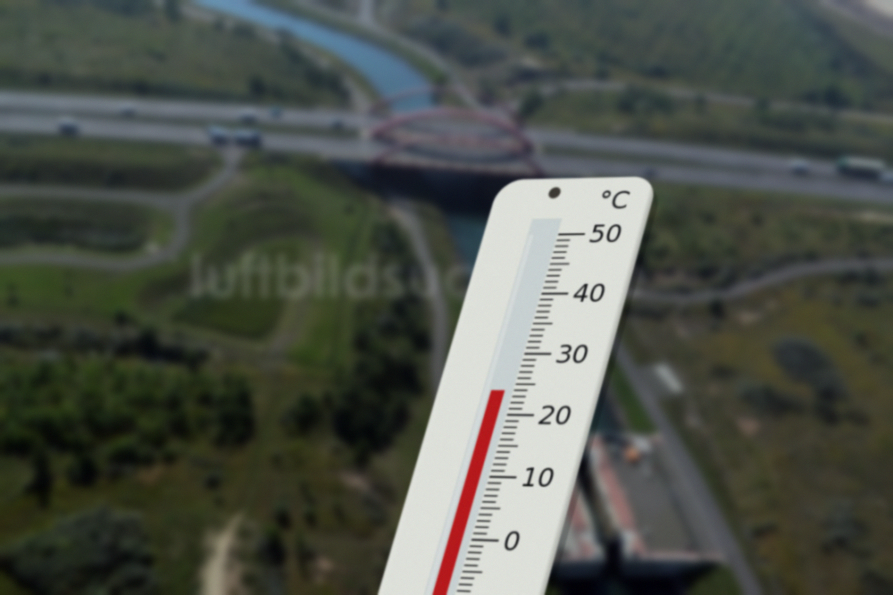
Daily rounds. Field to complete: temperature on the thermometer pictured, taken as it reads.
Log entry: 24 °C
